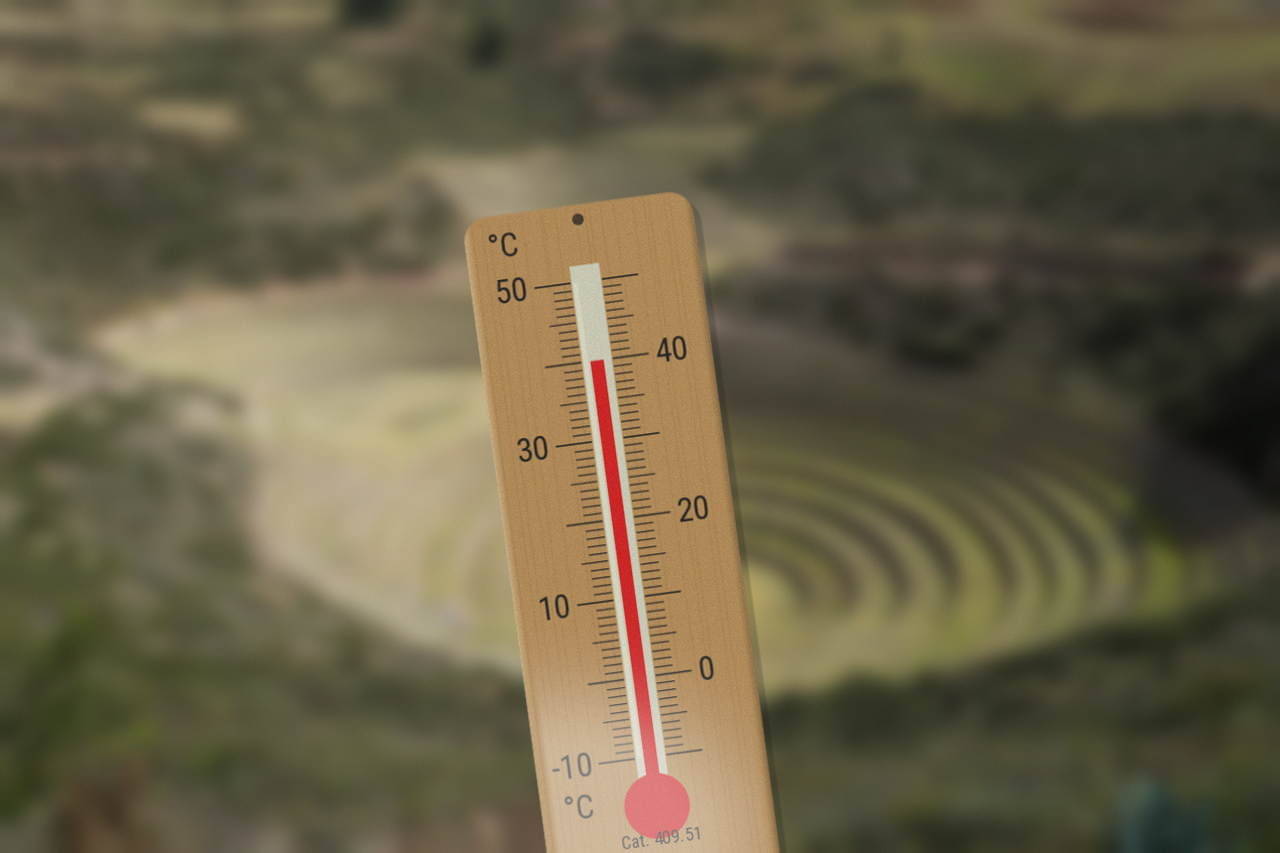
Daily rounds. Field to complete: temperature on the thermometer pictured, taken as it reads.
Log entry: 40 °C
